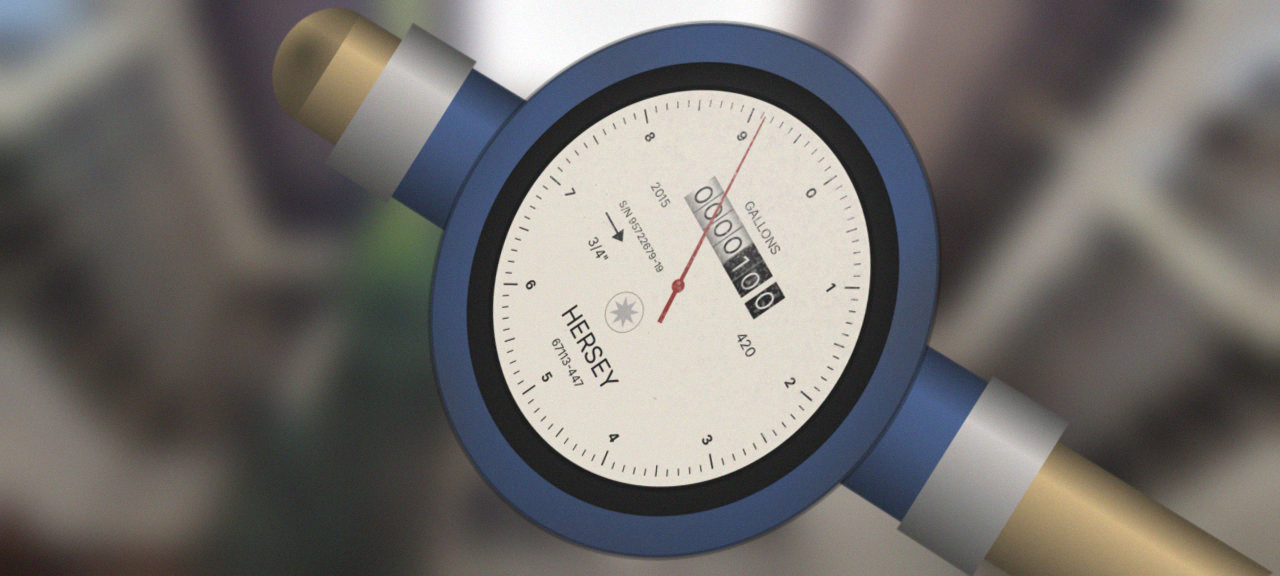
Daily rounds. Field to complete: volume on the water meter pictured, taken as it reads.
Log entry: 99.1 gal
